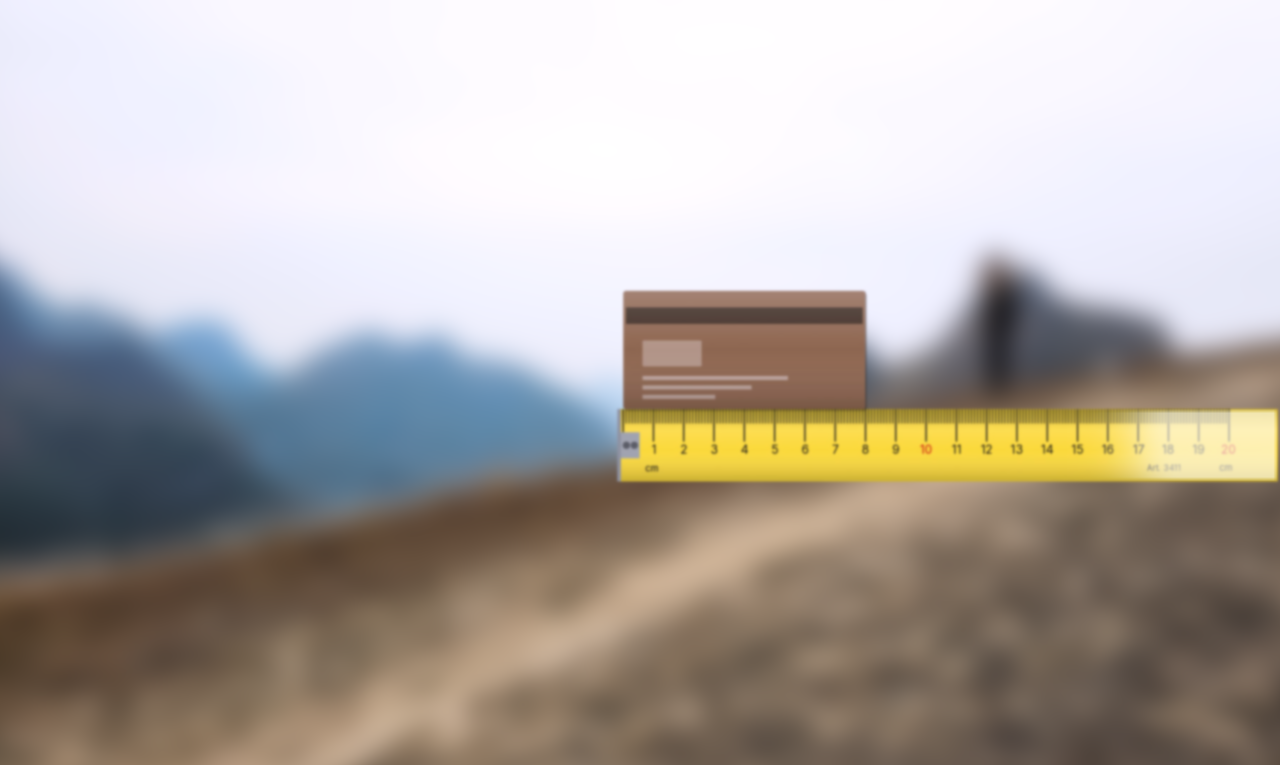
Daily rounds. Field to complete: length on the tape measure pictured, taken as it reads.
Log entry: 8 cm
